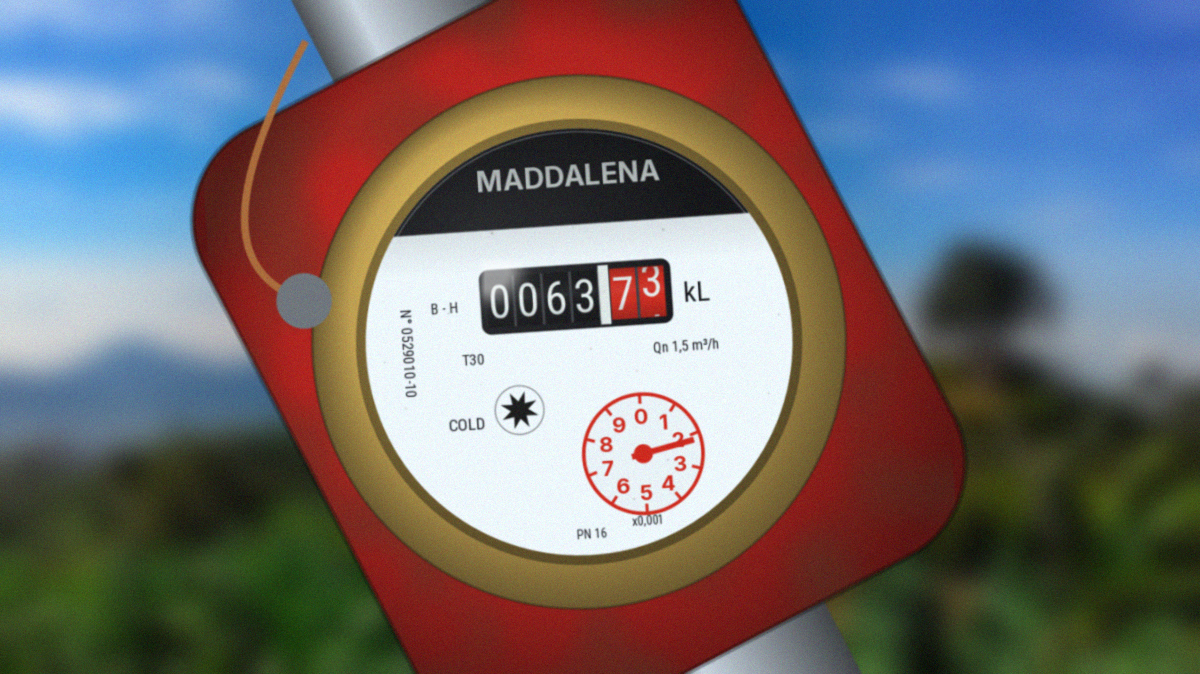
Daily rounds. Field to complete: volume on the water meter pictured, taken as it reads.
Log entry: 63.732 kL
